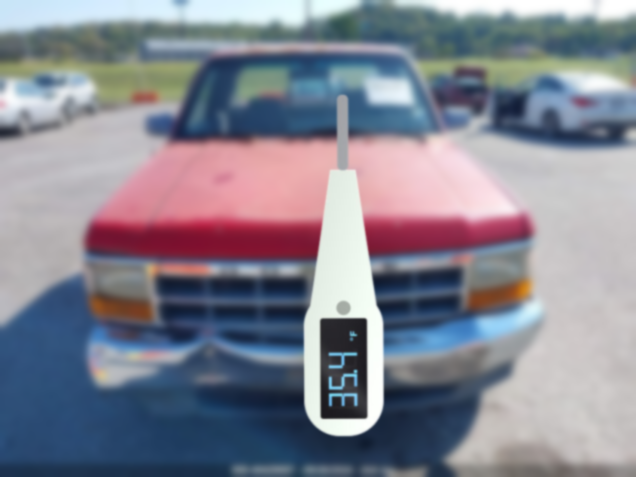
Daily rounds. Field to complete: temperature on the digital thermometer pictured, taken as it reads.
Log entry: 35.4 °F
